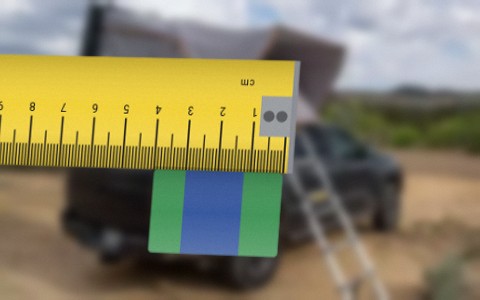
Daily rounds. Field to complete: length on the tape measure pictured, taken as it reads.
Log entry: 4 cm
